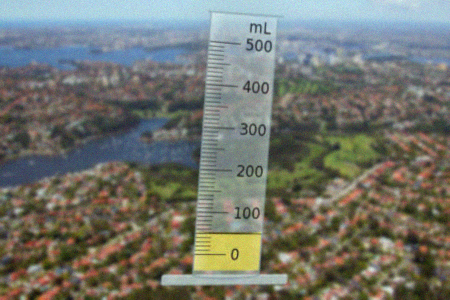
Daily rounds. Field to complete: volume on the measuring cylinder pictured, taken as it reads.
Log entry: 50 mL
